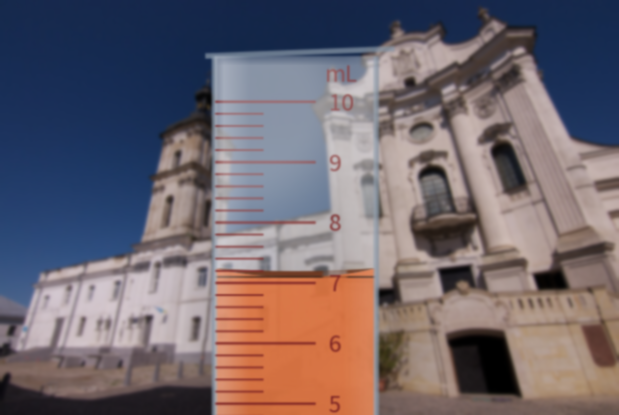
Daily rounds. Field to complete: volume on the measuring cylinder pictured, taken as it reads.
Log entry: 7.1 mL
